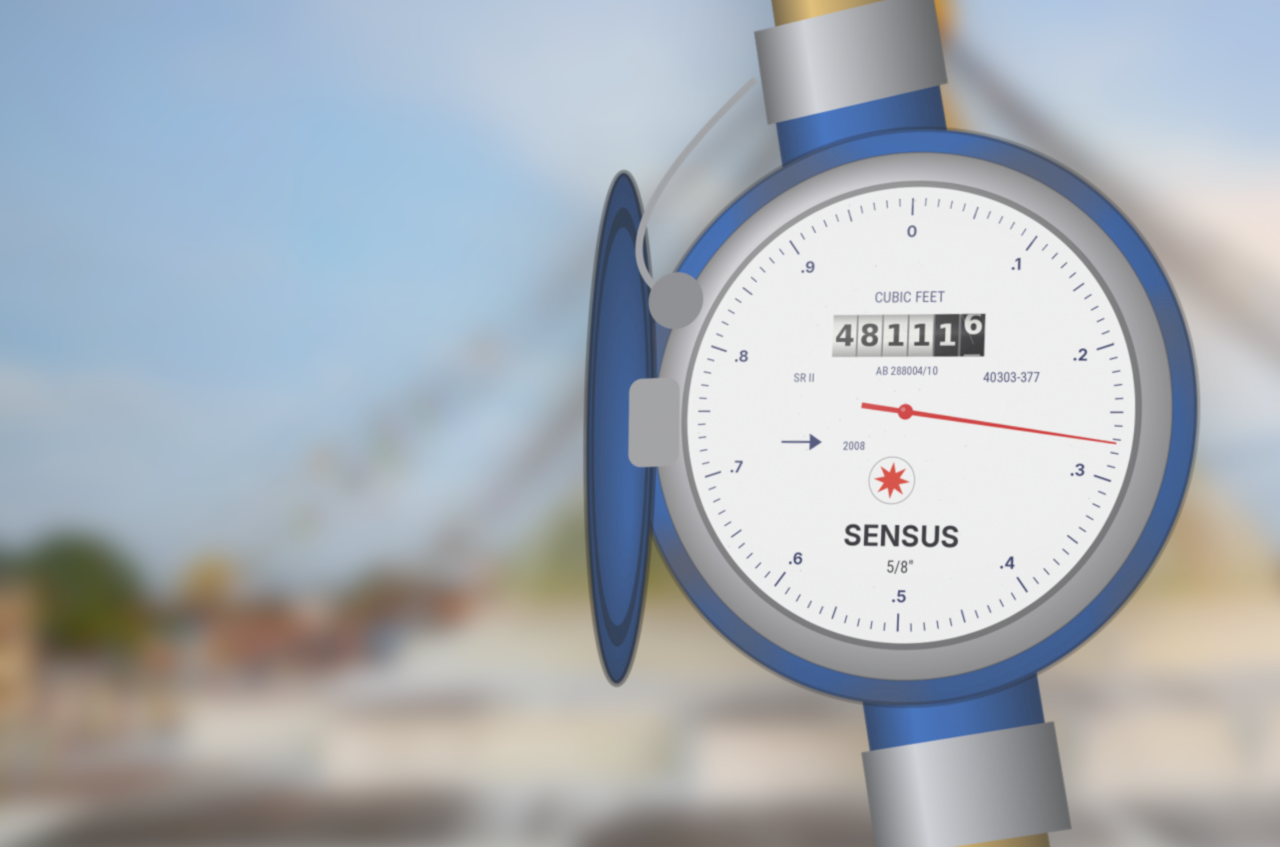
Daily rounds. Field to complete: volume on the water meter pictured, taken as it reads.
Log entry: 481116.27 ft³
